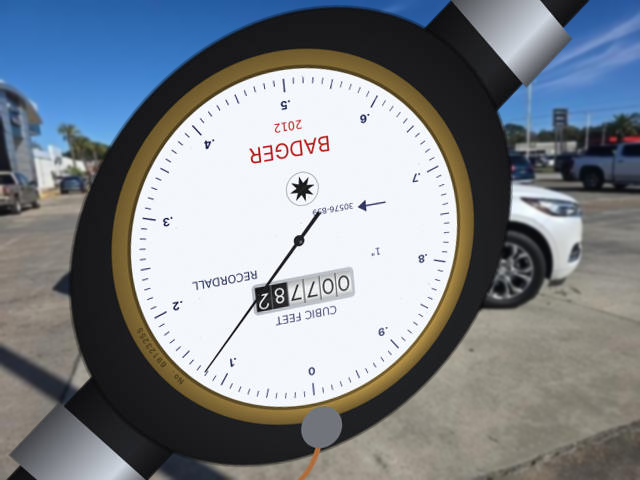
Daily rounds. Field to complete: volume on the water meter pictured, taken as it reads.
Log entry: 7782.12 ft³
